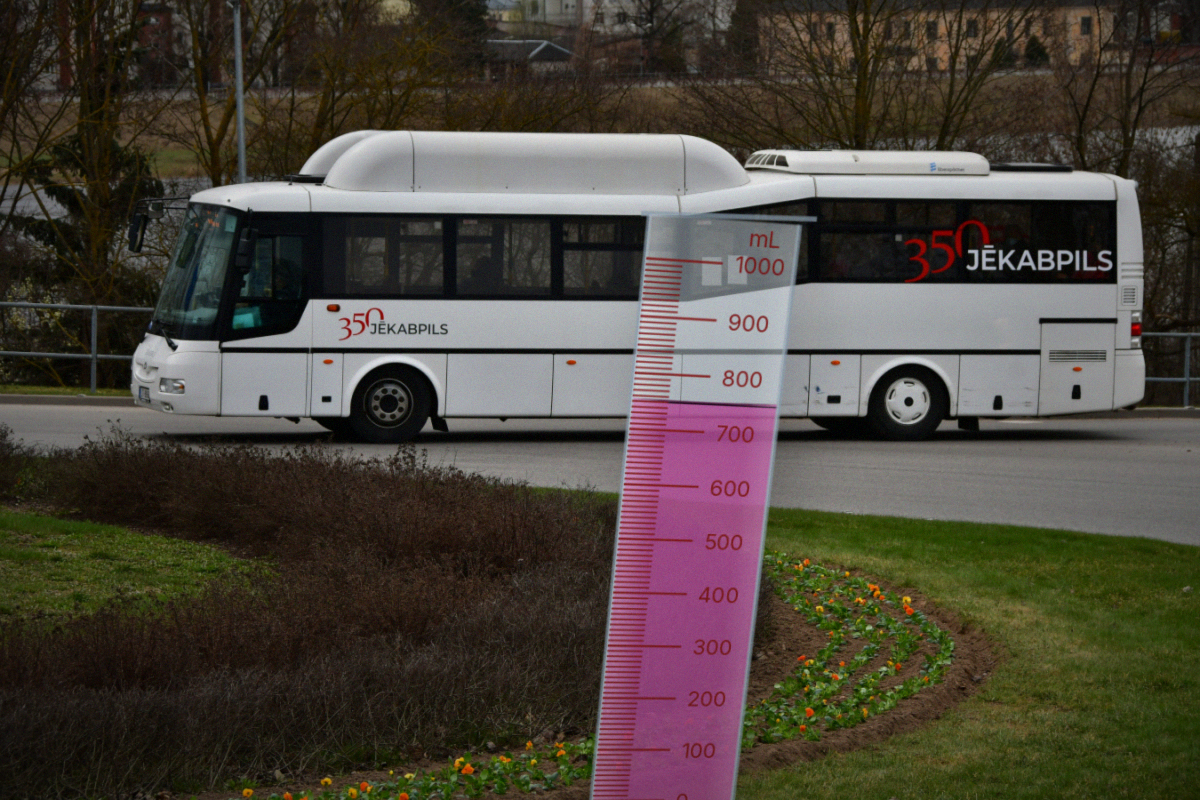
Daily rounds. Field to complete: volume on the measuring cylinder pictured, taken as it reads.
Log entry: 750 mL
